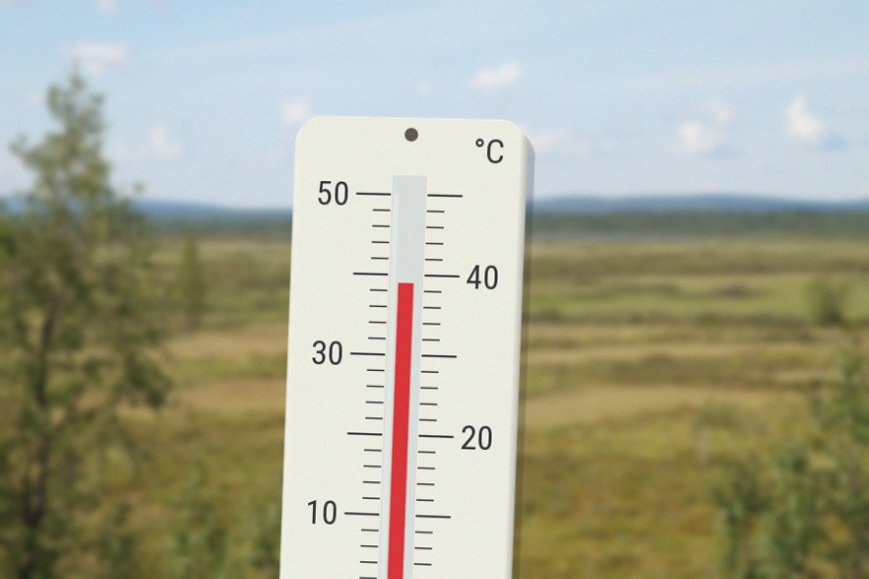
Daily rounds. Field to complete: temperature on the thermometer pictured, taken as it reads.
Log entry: 39 °C
